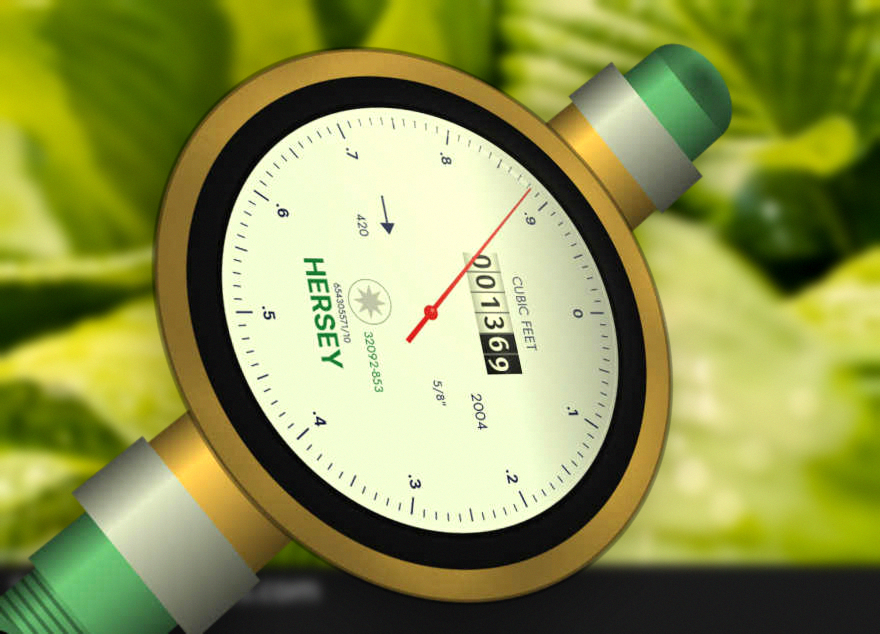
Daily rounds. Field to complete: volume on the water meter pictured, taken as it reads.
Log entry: 1368.88 ft³
